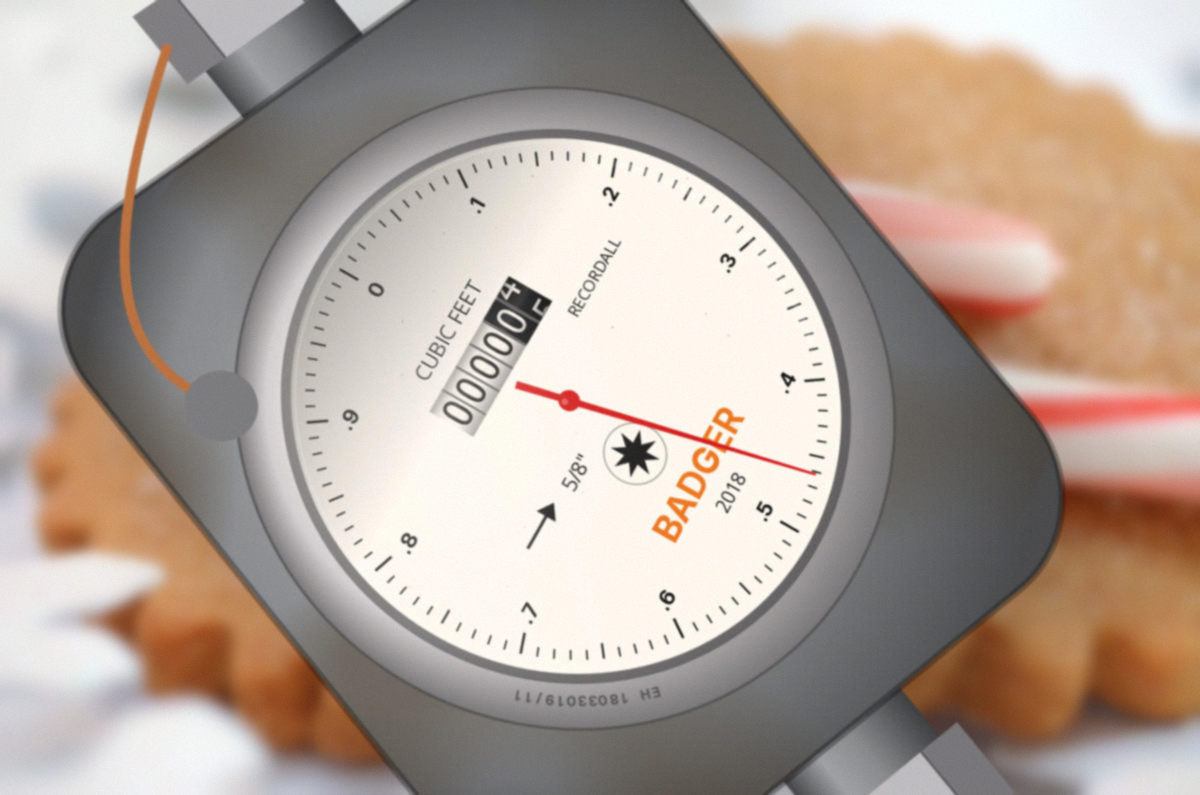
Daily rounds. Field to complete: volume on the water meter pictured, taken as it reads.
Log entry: 4.46 ft³
